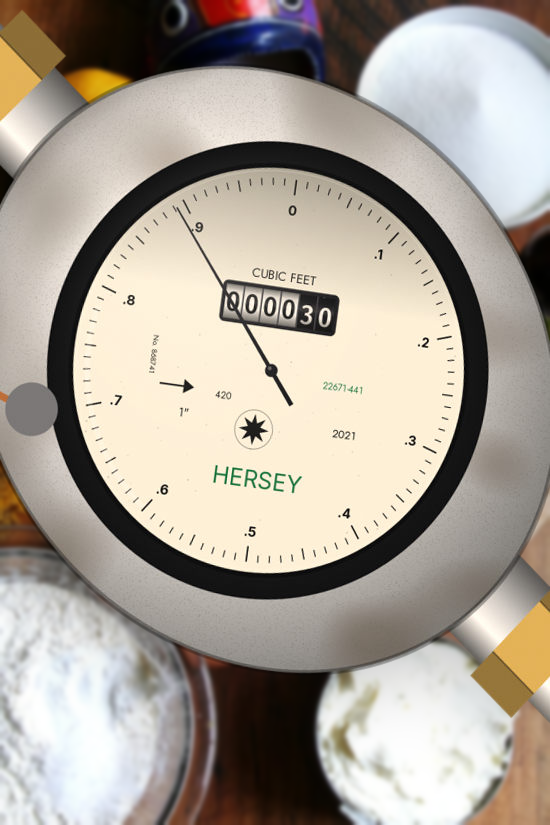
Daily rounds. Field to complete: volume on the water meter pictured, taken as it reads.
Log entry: 29.89 ft³
